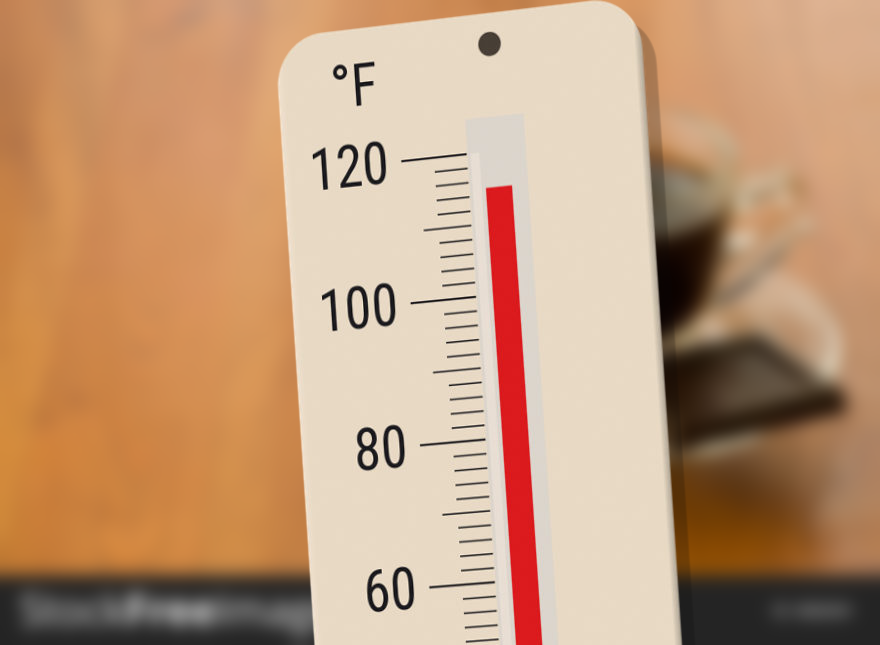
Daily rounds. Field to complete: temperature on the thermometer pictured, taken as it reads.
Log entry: 115 °F
